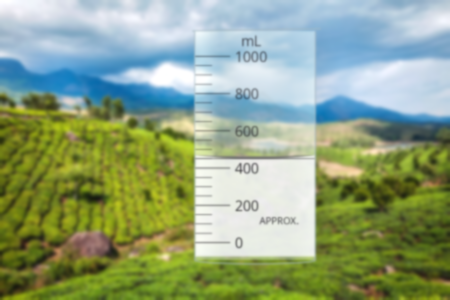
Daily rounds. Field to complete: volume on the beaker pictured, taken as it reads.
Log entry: 450 mL
